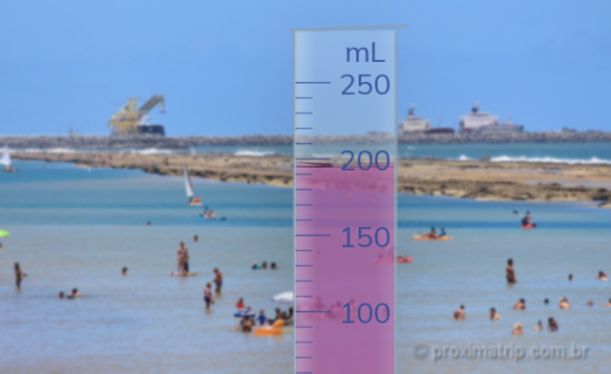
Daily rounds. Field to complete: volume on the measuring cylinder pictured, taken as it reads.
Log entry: 195 mL
